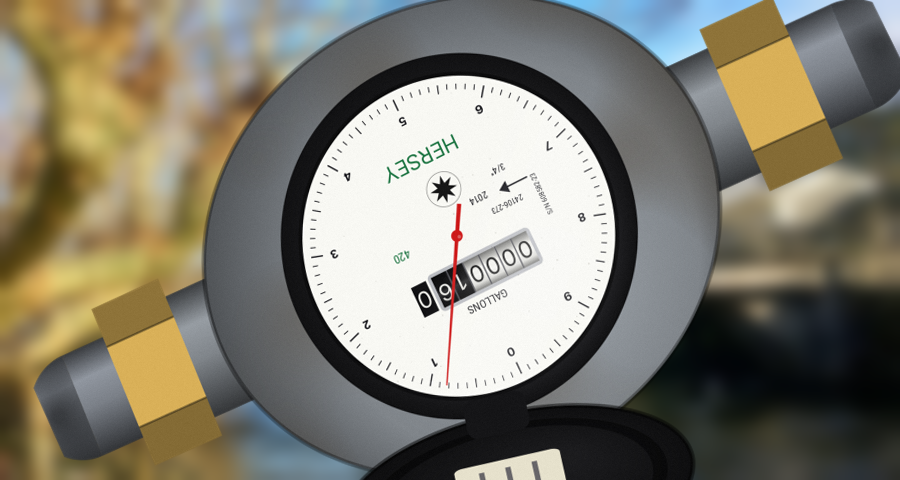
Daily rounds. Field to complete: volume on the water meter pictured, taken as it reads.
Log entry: 160.8 gal
